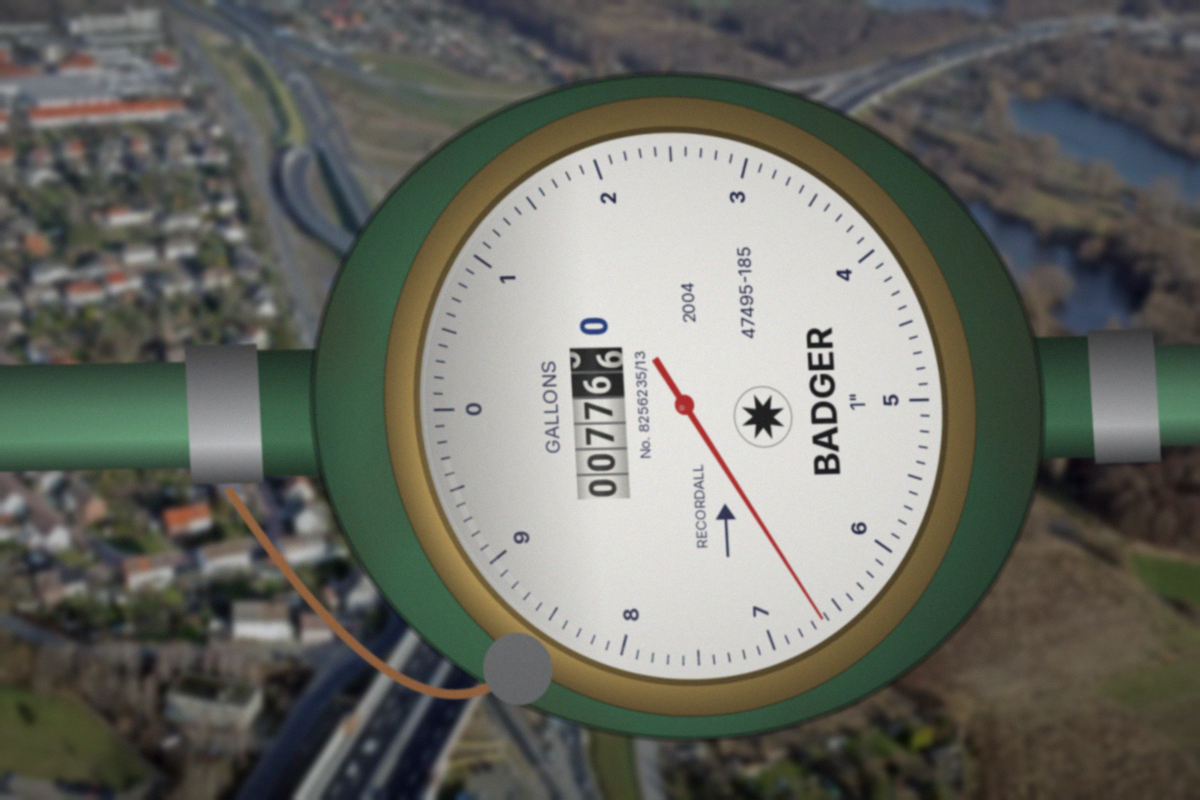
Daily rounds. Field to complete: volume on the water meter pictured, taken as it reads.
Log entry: 77656.6 gal
